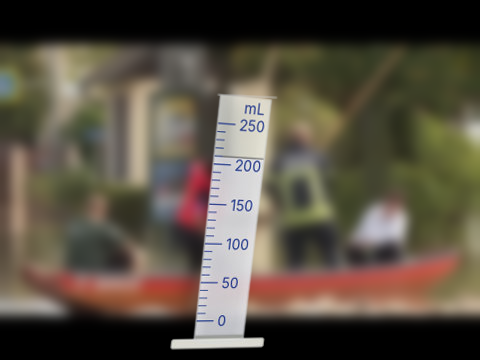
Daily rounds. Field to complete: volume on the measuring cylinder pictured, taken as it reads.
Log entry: 210 mL
